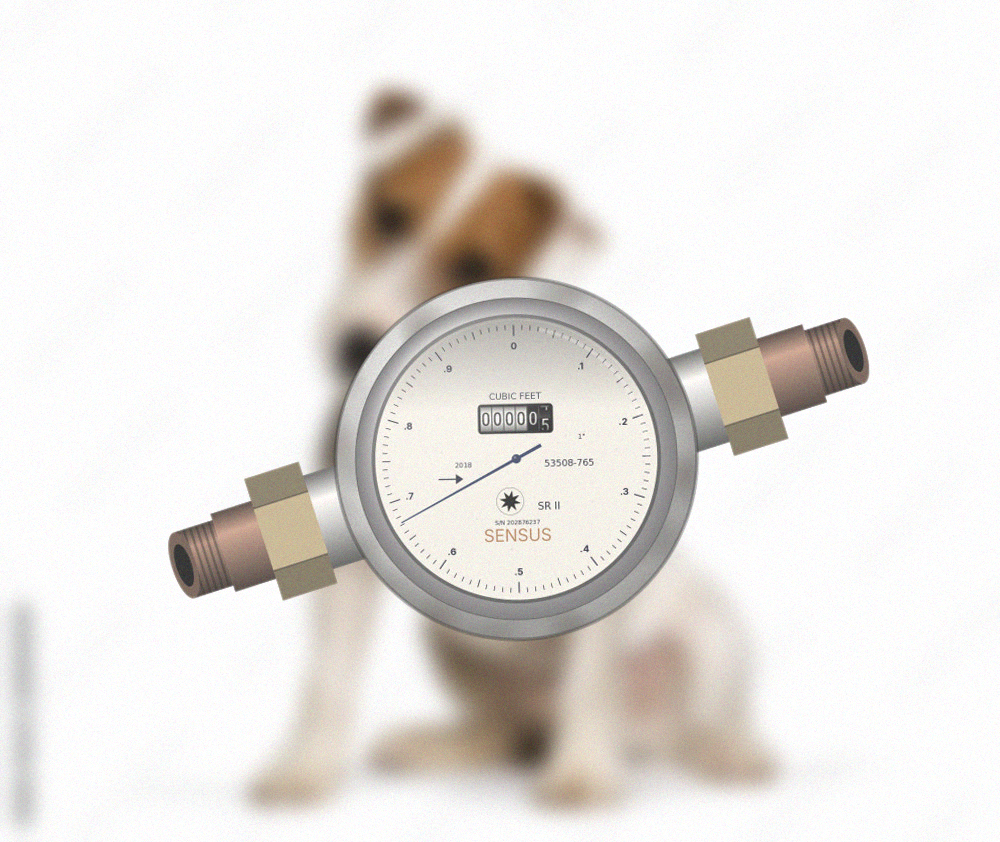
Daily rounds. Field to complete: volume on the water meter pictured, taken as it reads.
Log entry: 4.67 ft³
